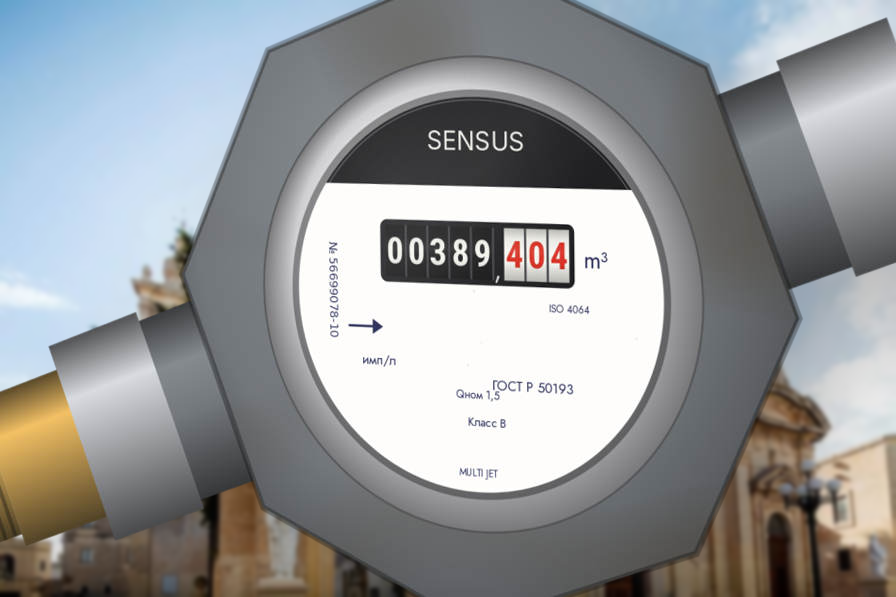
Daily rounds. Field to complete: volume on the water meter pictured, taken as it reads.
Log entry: 389.404 m³
